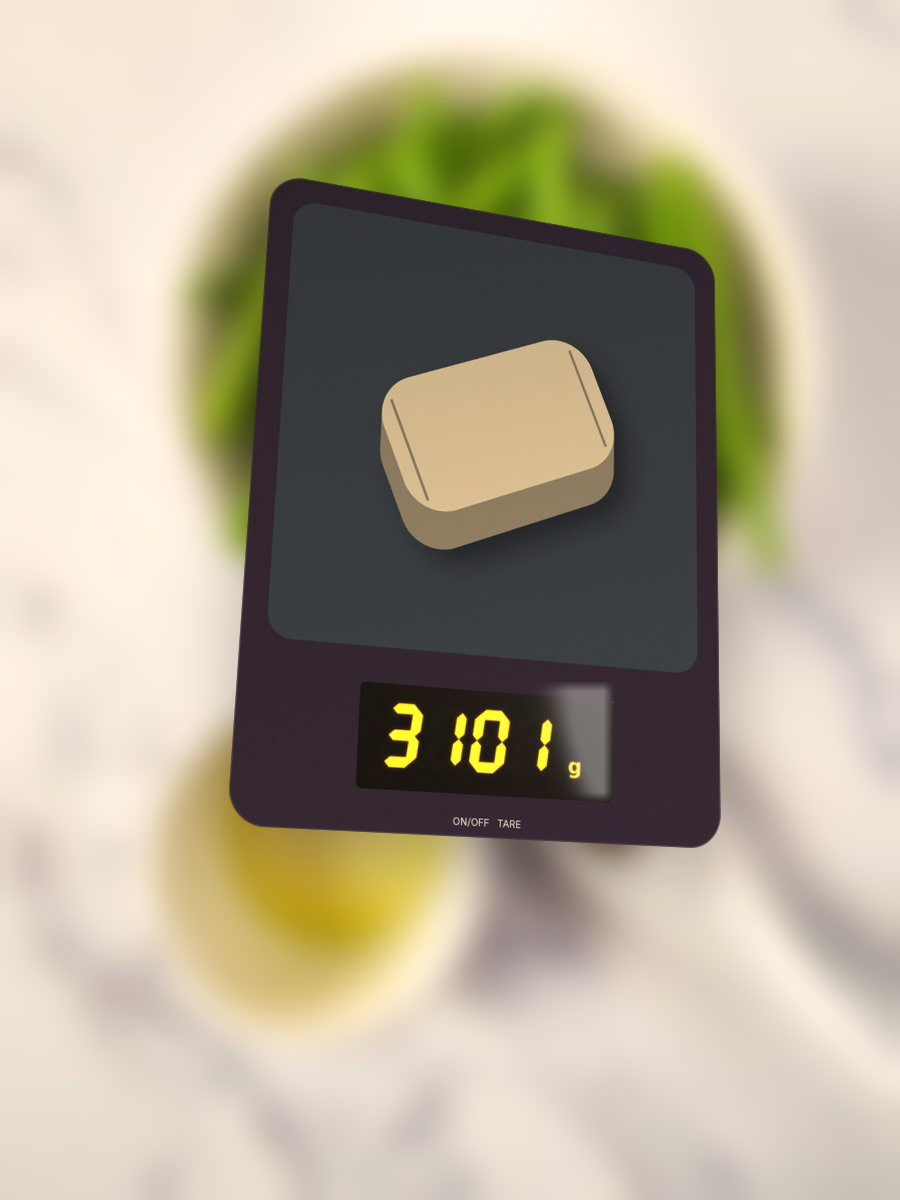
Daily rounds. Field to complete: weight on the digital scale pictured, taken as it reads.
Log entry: 3101 g
